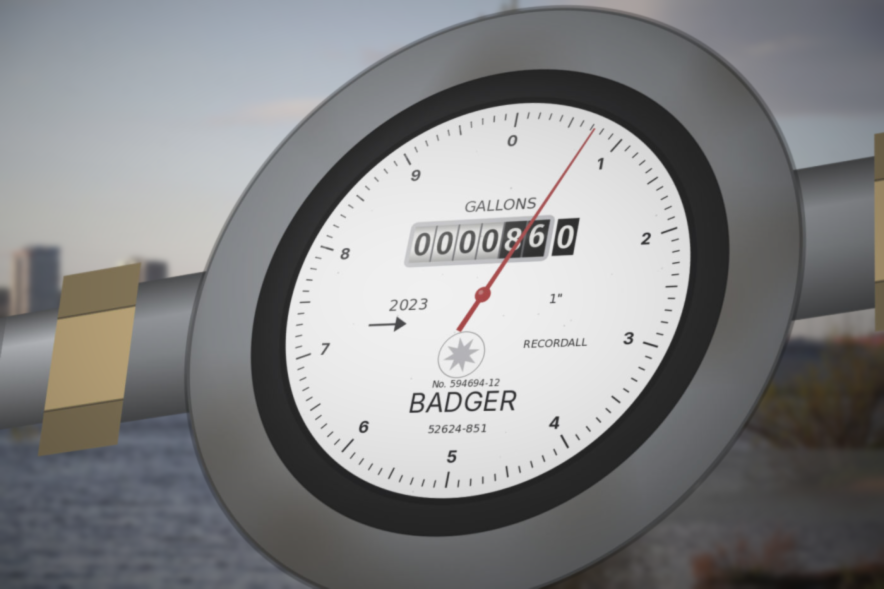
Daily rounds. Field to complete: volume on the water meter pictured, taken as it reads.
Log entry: 860.7 gal
